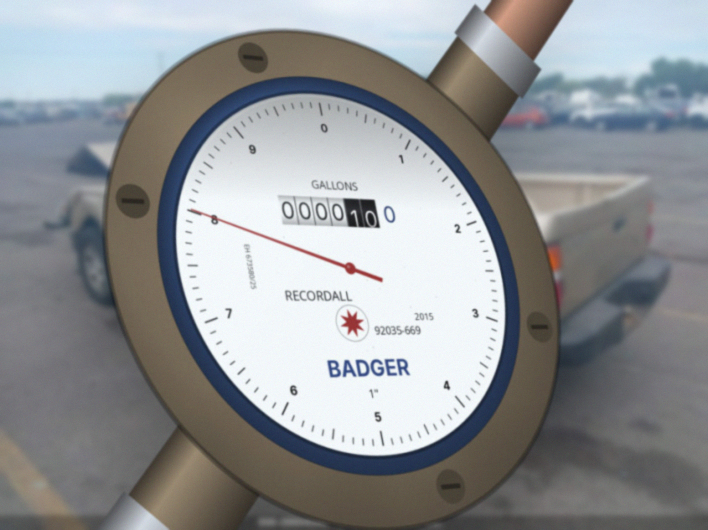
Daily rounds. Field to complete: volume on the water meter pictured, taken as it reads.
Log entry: 98.0 gal
